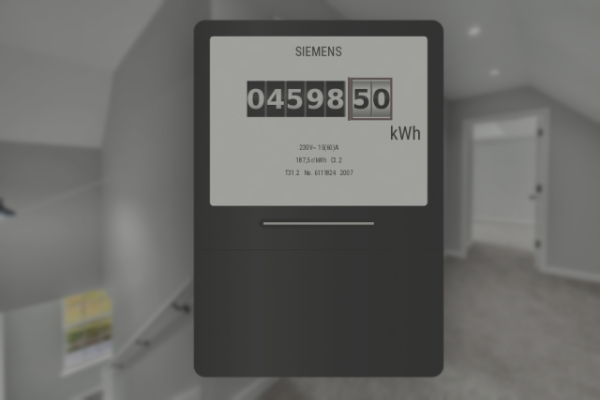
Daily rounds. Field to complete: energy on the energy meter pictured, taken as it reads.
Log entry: 4598.50 kWh
